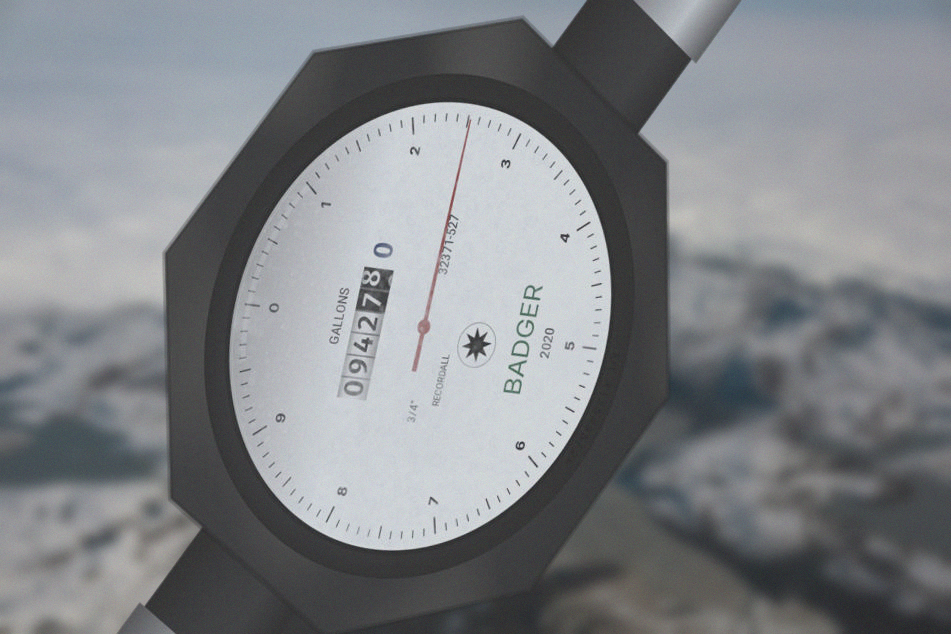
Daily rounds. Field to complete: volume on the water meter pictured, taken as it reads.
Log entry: 942782.5 gal
